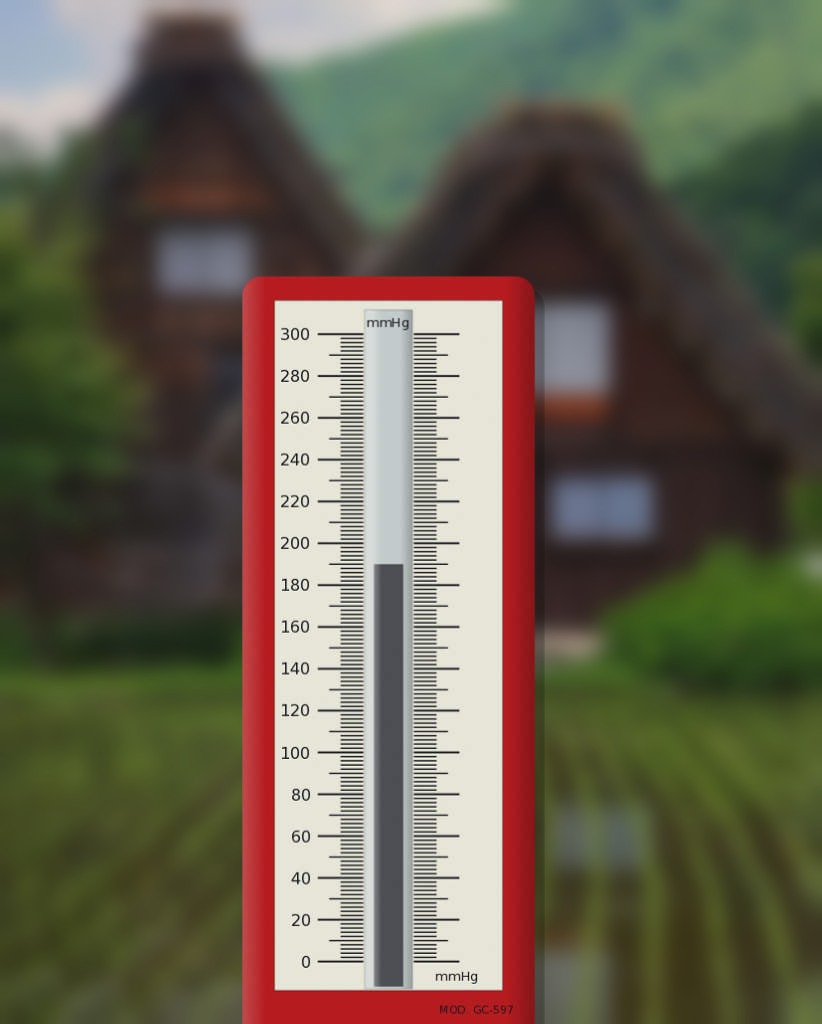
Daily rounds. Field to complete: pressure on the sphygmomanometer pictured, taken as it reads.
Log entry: 190 mmHg
